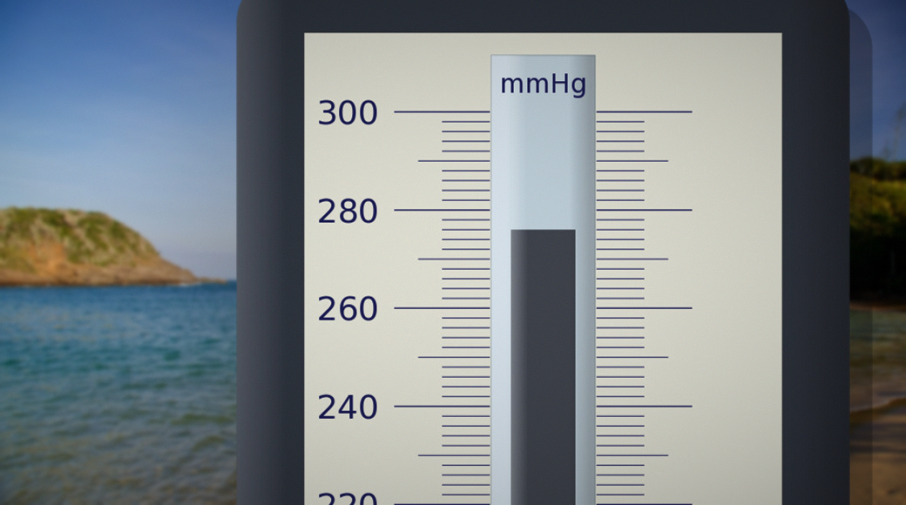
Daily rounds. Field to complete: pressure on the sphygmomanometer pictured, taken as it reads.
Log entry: 276 mmHg
